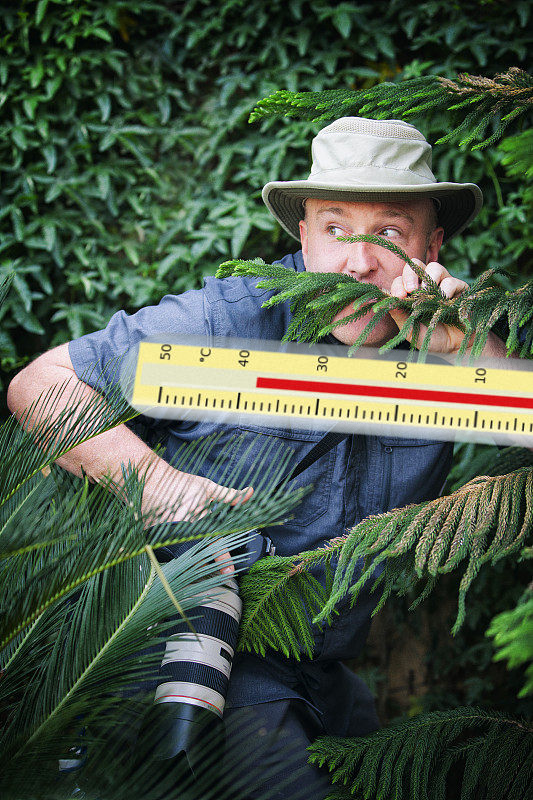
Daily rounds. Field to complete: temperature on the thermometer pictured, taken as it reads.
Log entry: 38 °C
